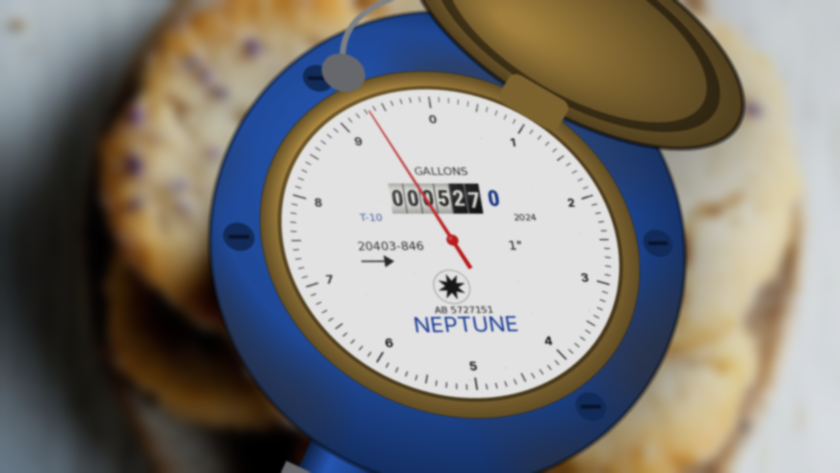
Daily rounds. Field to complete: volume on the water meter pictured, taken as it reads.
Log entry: 5269.3 gal
